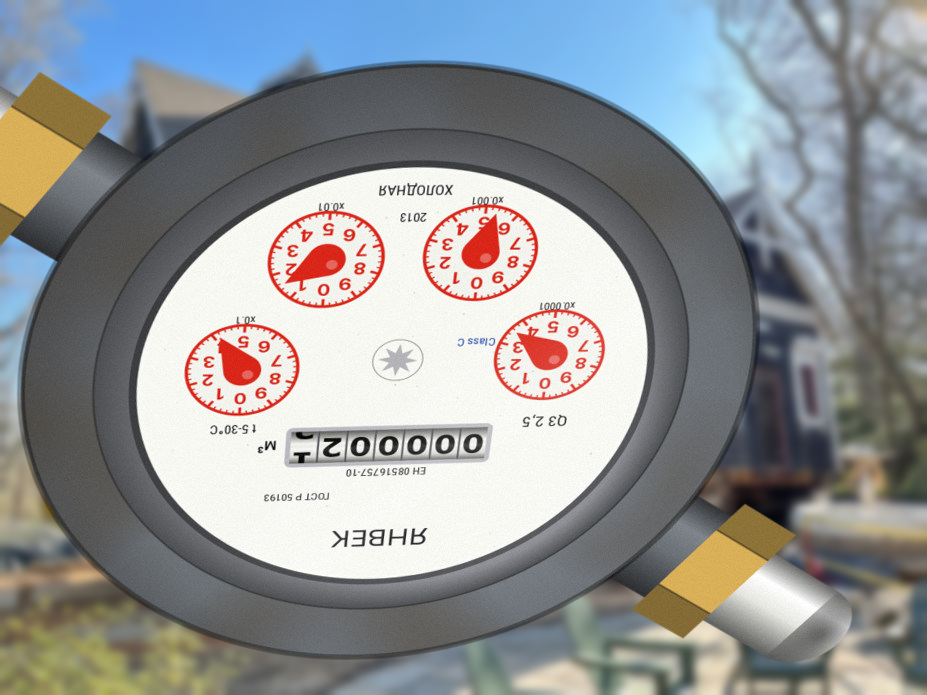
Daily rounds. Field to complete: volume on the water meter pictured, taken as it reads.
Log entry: 21.4153 m³
